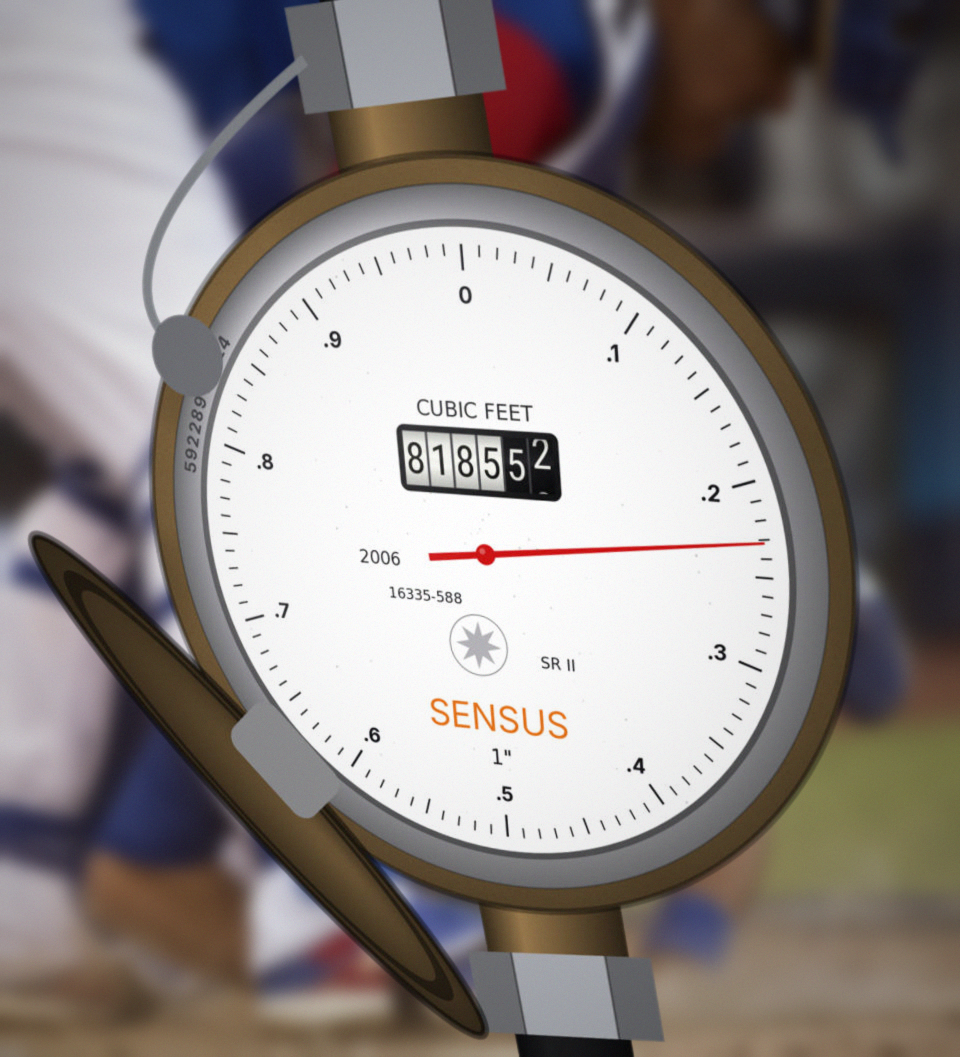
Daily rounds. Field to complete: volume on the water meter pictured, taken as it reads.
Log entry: 818552.23 ft³
